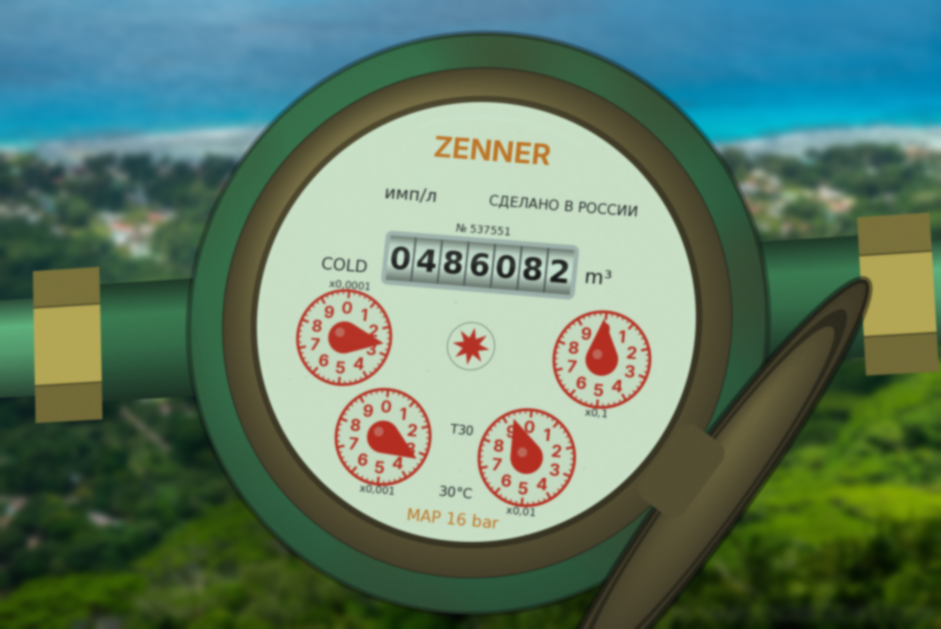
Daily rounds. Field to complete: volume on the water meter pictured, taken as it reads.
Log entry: 486081.9932 m³
